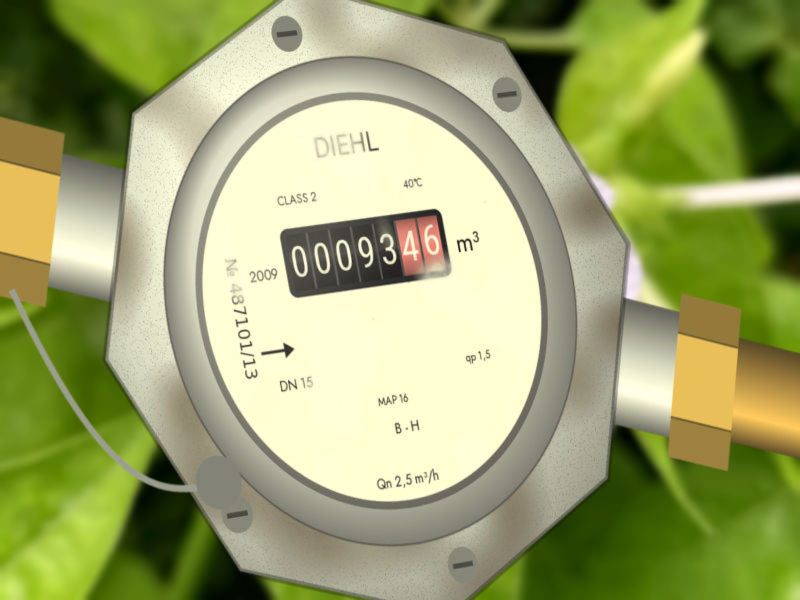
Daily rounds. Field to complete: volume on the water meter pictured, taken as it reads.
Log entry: 93.46 m³
